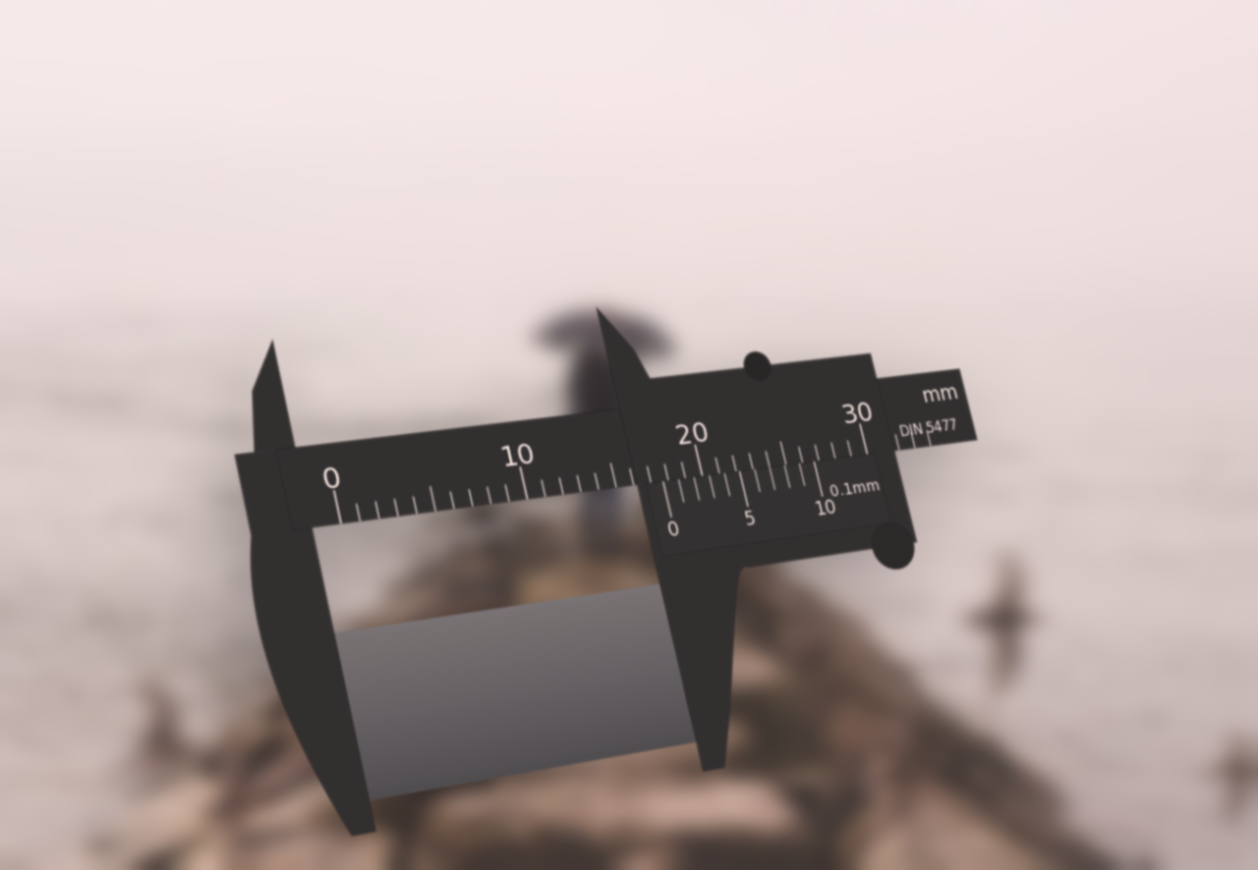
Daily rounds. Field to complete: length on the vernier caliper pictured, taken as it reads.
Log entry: 17.7 mm
